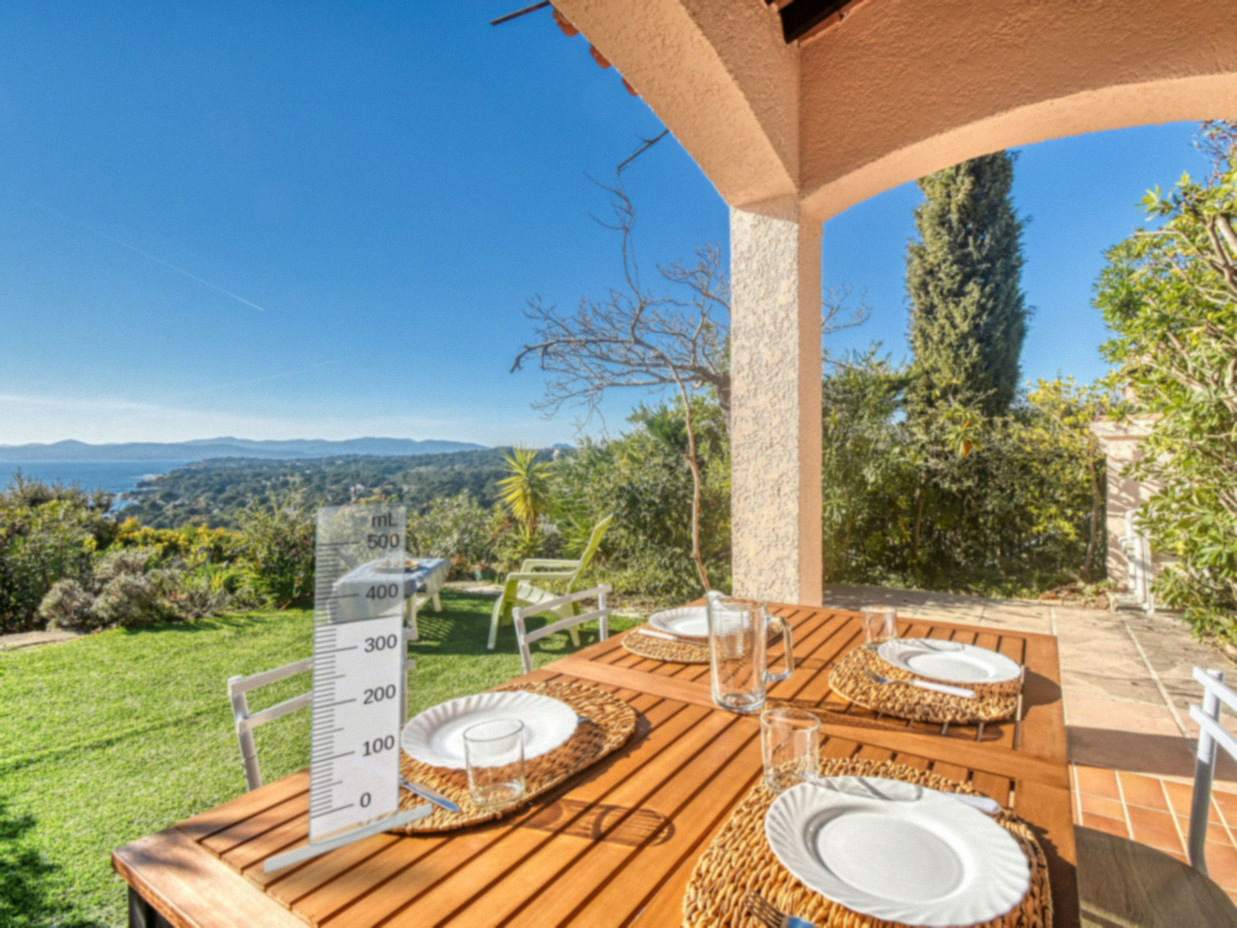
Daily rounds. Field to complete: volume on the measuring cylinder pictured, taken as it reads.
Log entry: 350 mL
